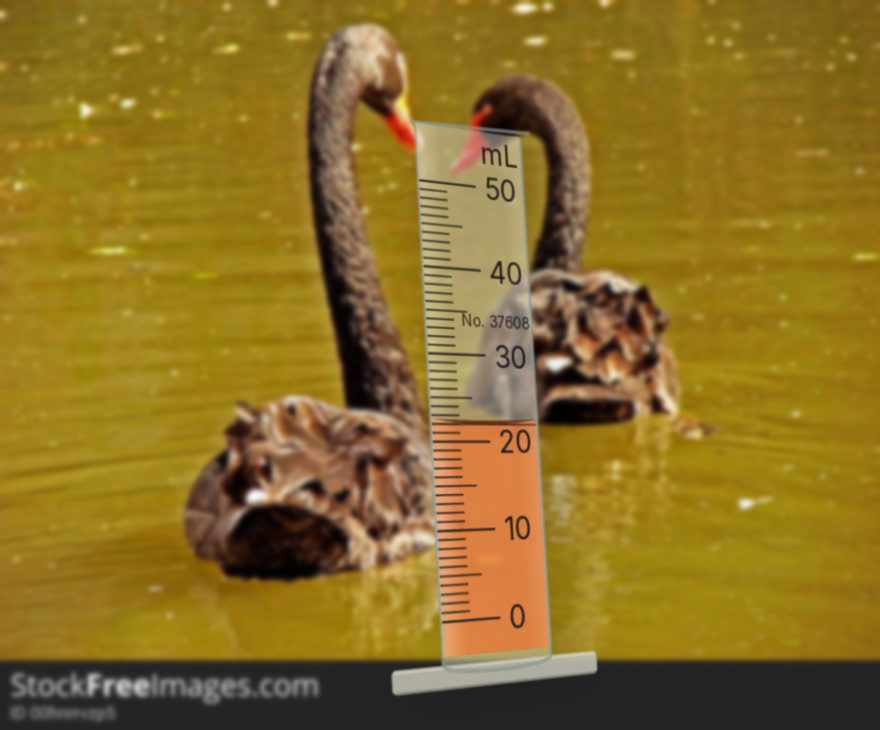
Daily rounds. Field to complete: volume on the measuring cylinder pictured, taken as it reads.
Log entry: 22 mL
